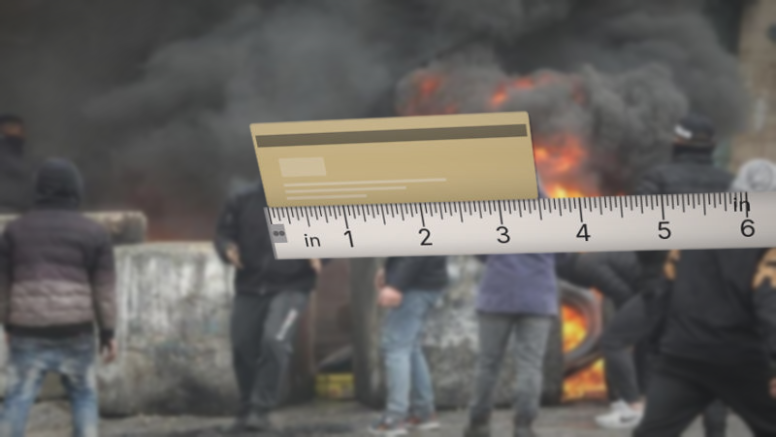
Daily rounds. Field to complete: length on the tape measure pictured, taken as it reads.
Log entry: 3.5 in
